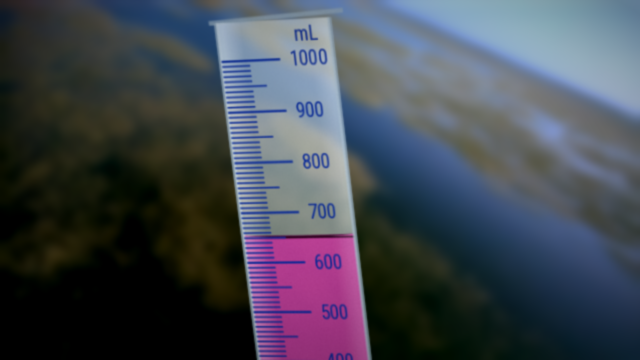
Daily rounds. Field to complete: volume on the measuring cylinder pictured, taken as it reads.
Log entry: 650 mL
